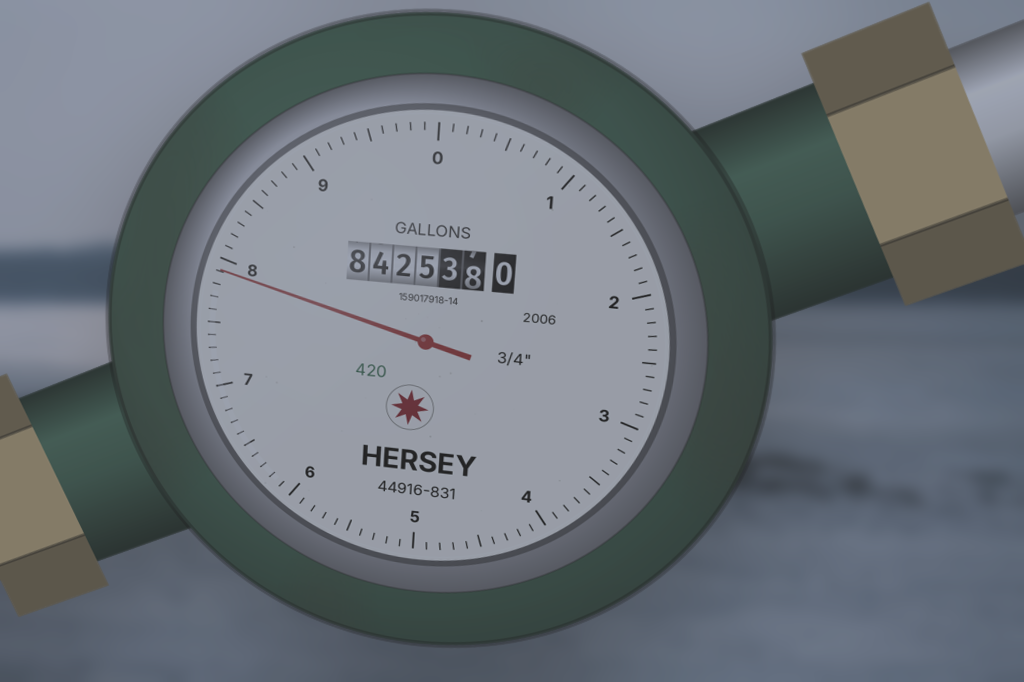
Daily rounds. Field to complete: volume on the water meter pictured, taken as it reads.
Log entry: 8425377.9 gal
